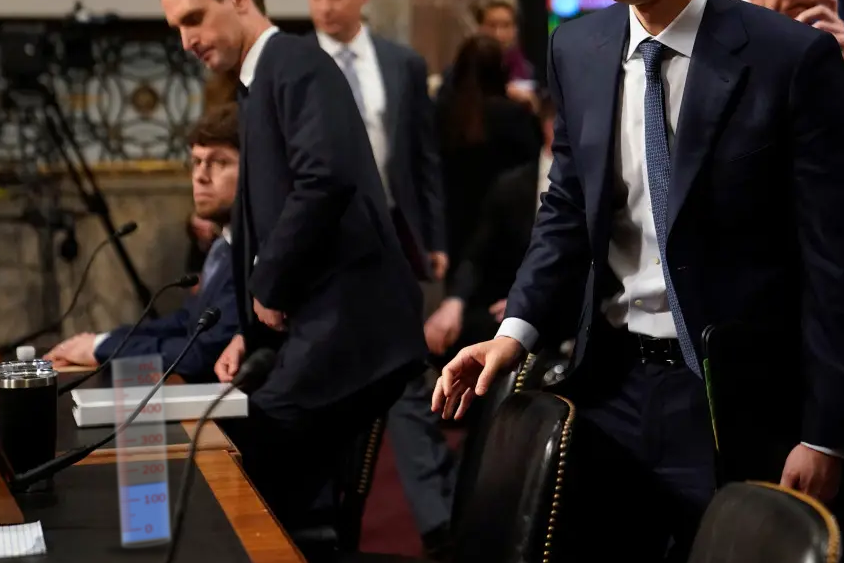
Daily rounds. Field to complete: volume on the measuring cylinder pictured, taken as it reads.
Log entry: 150 mL
